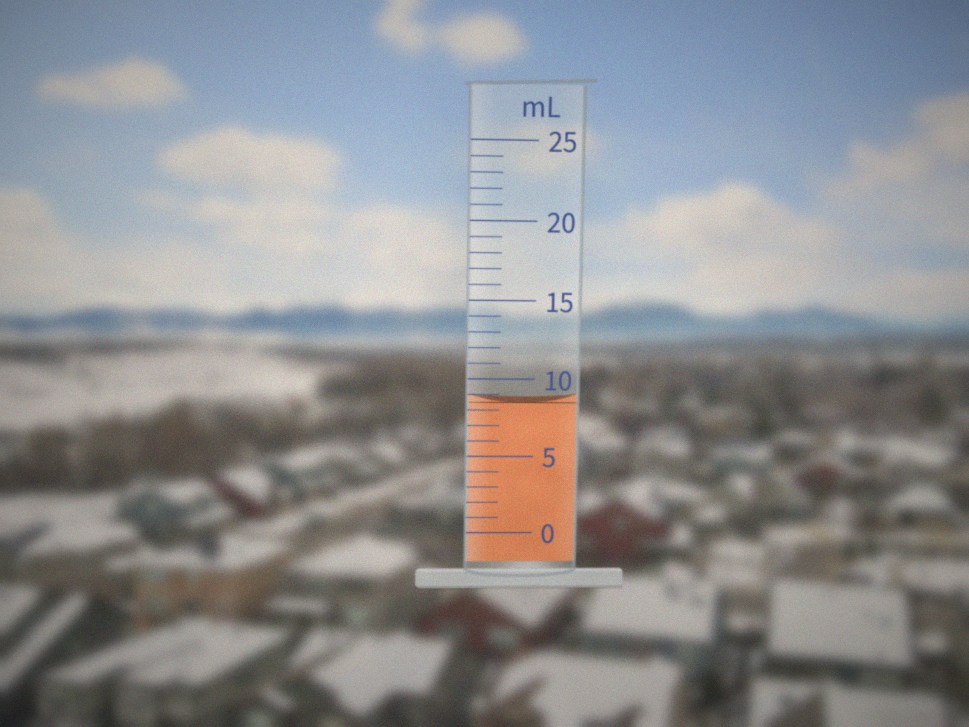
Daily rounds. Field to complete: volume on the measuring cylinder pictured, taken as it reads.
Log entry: 8.5 mL
